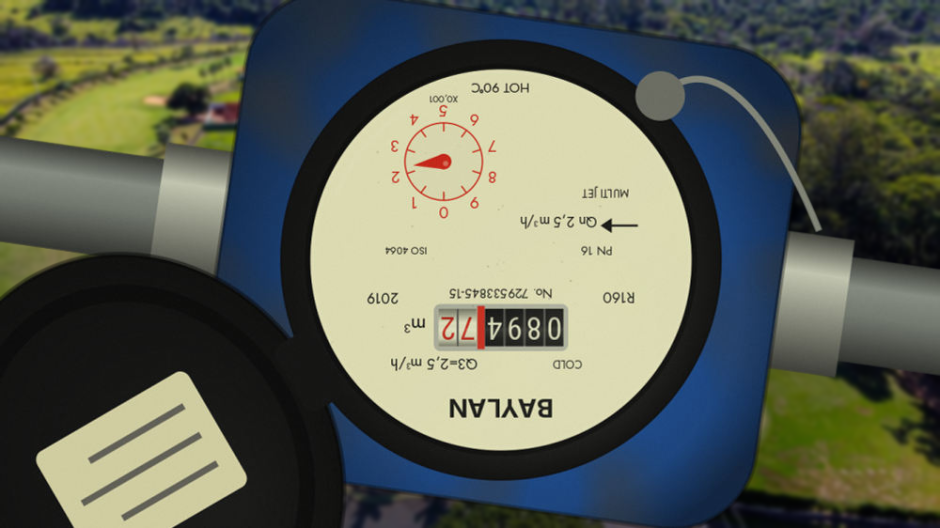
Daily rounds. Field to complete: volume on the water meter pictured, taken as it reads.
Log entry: 894.722 m³
